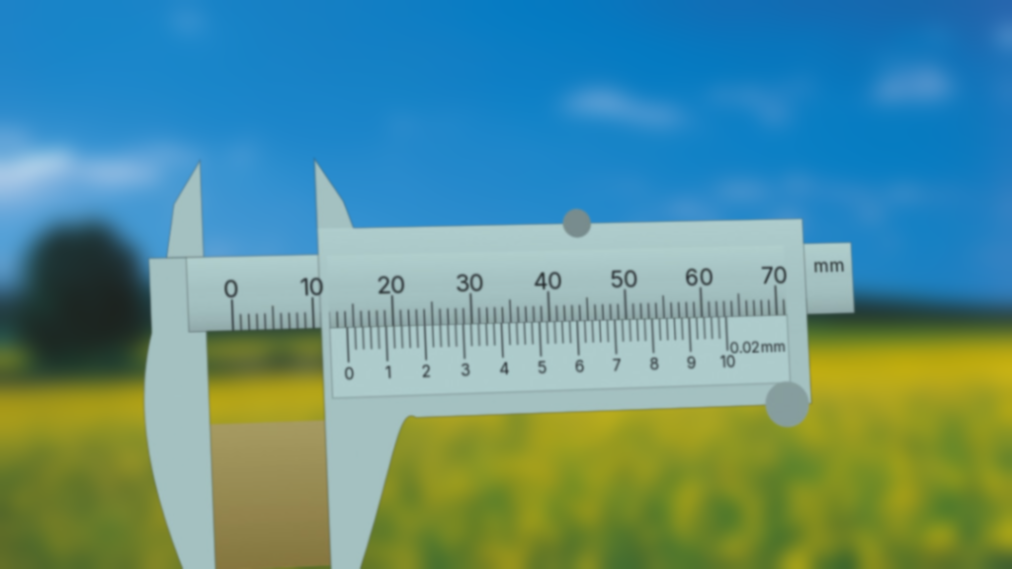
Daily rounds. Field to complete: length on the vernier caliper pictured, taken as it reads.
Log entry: 14.2 mm
